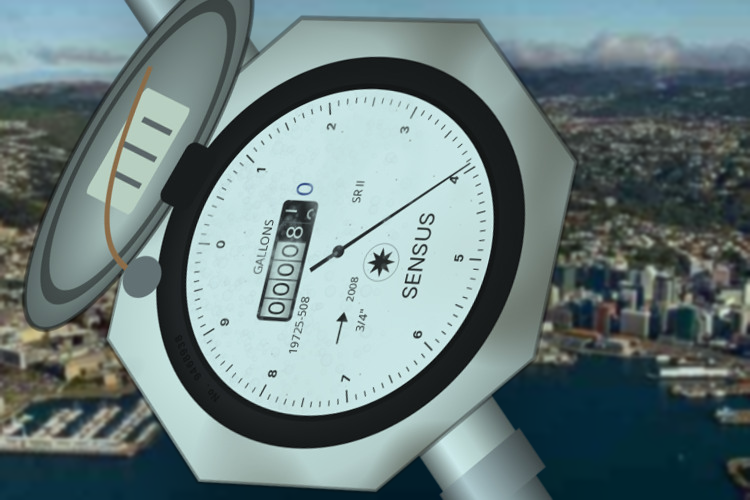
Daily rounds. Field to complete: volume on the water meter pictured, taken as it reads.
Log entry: 813.9 gal
